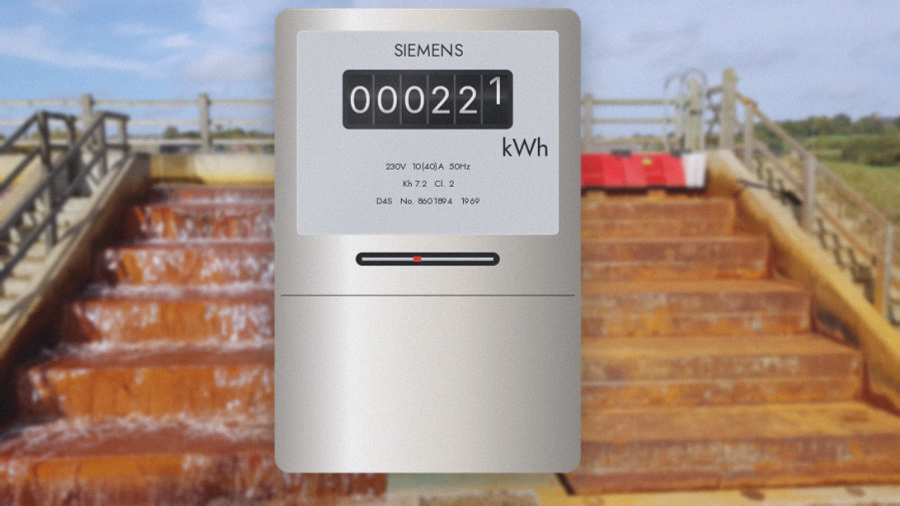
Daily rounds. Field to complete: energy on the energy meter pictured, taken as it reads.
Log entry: 221 kWh
